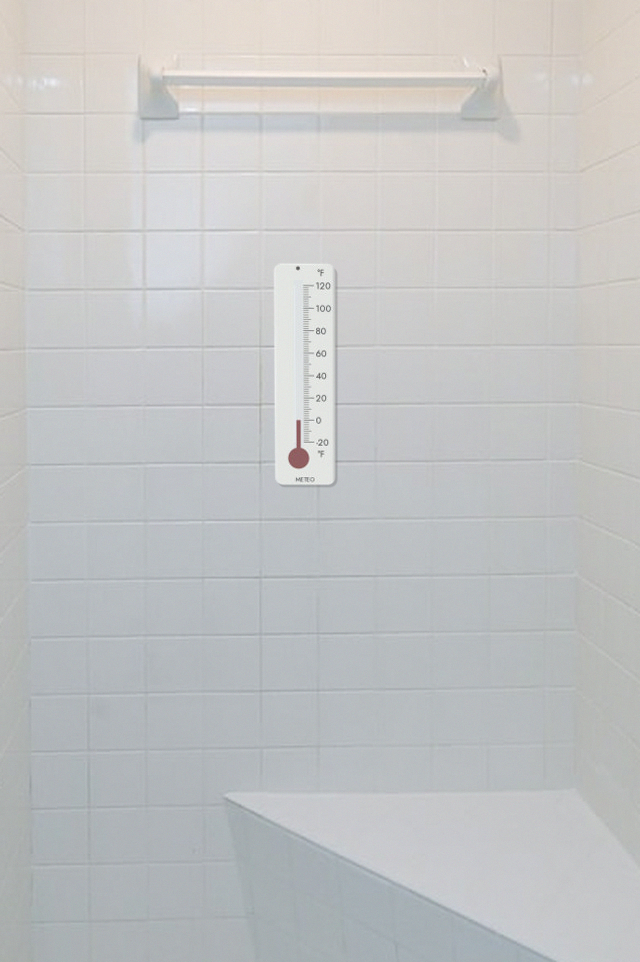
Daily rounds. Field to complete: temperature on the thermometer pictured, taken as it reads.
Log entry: 0 °F
